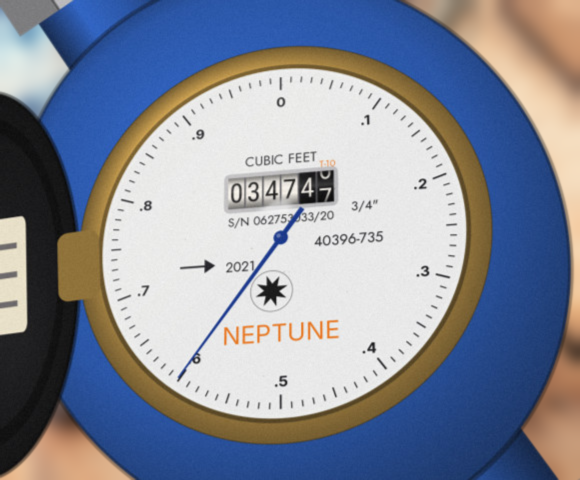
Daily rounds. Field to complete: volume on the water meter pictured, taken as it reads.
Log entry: 34746.60 ft³
